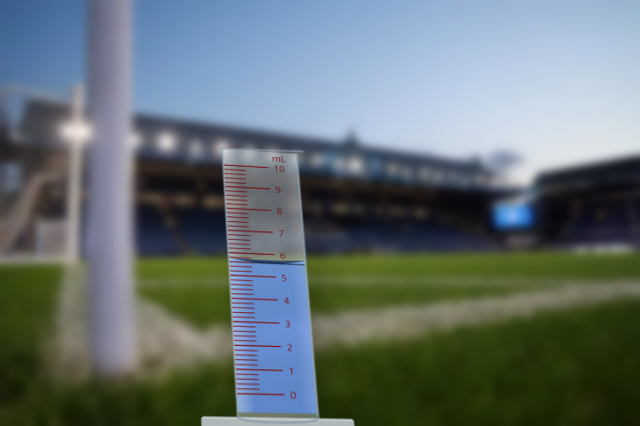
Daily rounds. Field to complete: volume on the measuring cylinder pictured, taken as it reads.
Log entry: 5.6 mL
